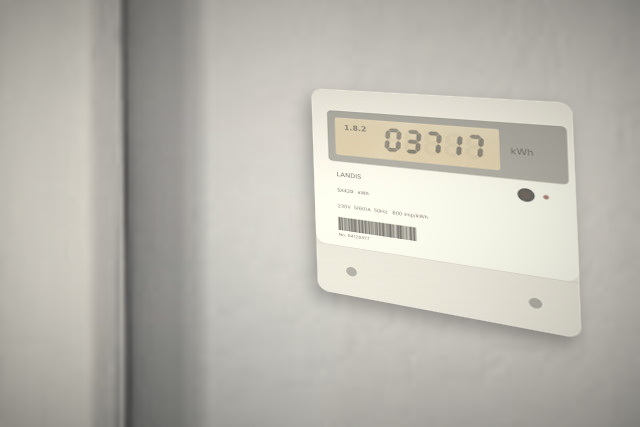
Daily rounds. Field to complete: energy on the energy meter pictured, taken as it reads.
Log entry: 3717 kWh
